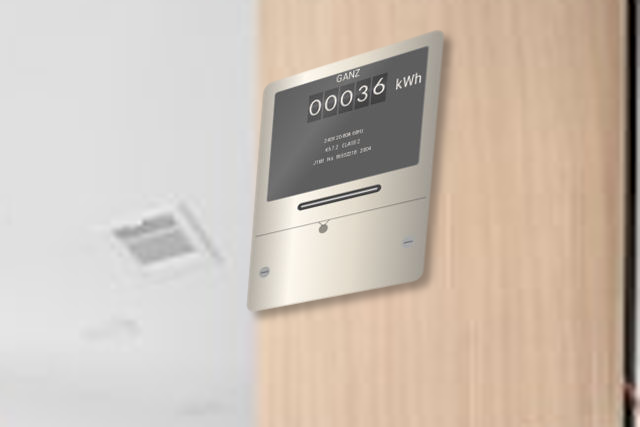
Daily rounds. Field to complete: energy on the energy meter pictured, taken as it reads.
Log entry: 36 kWh
